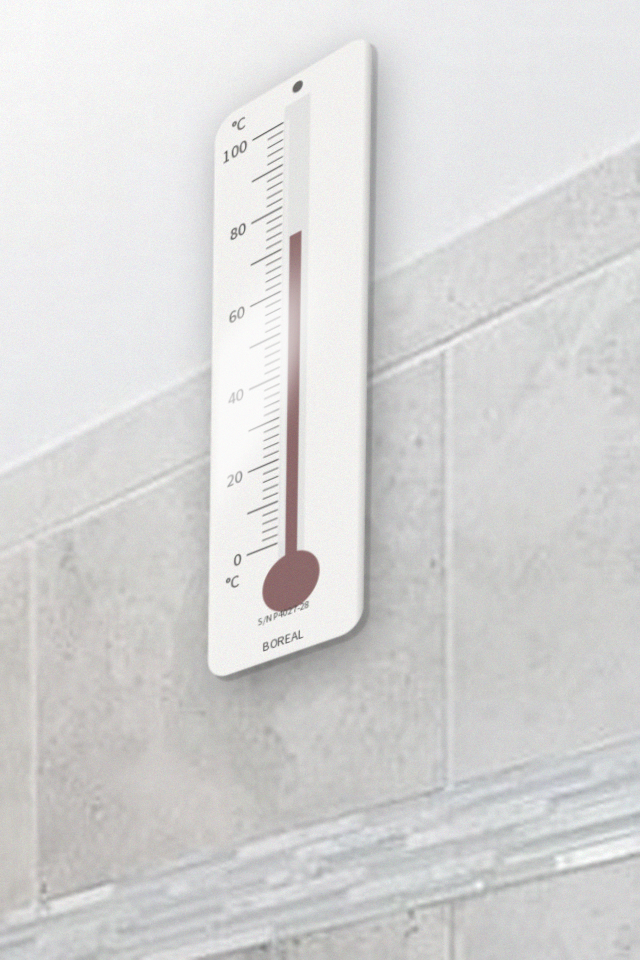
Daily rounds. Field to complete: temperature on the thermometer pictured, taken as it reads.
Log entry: 72 °C
